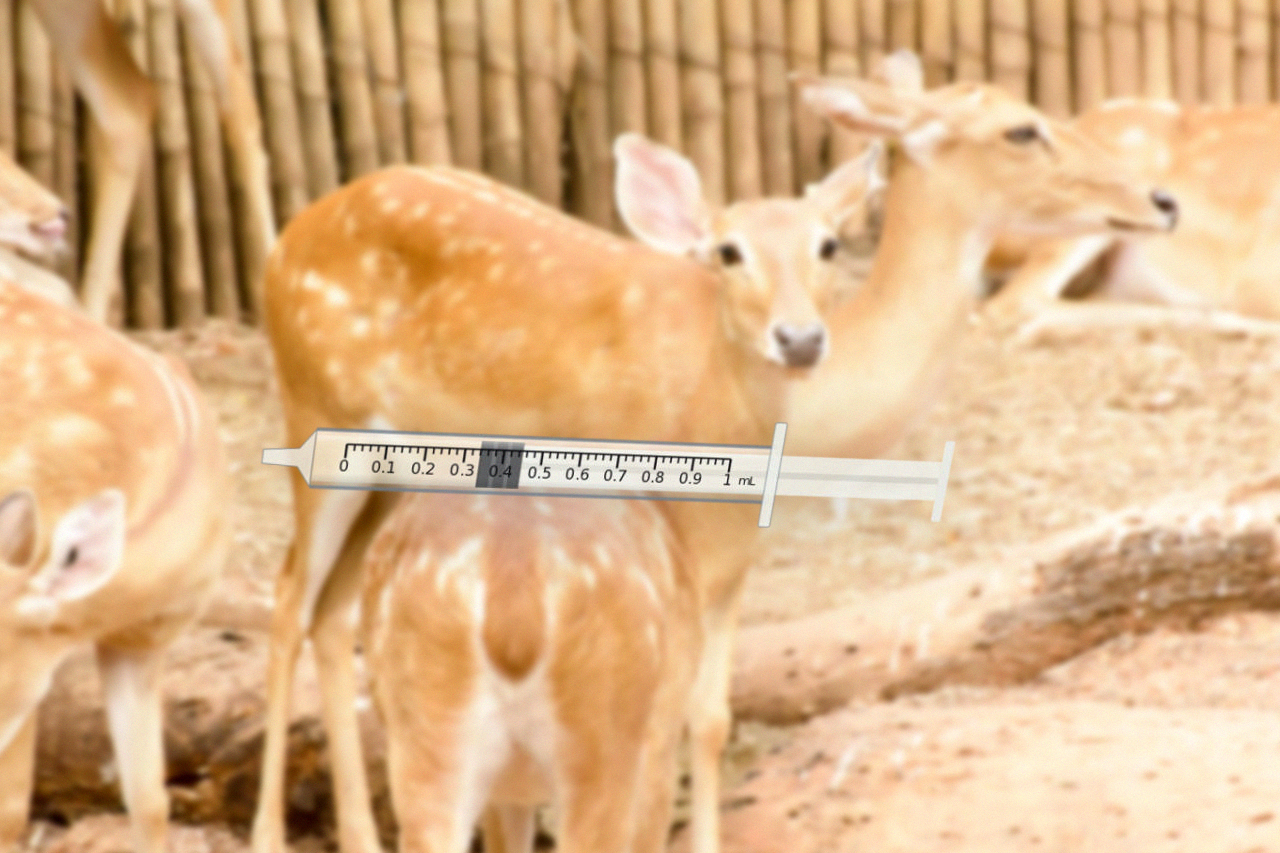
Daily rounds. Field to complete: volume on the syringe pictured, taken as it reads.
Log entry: 0.34 mL
